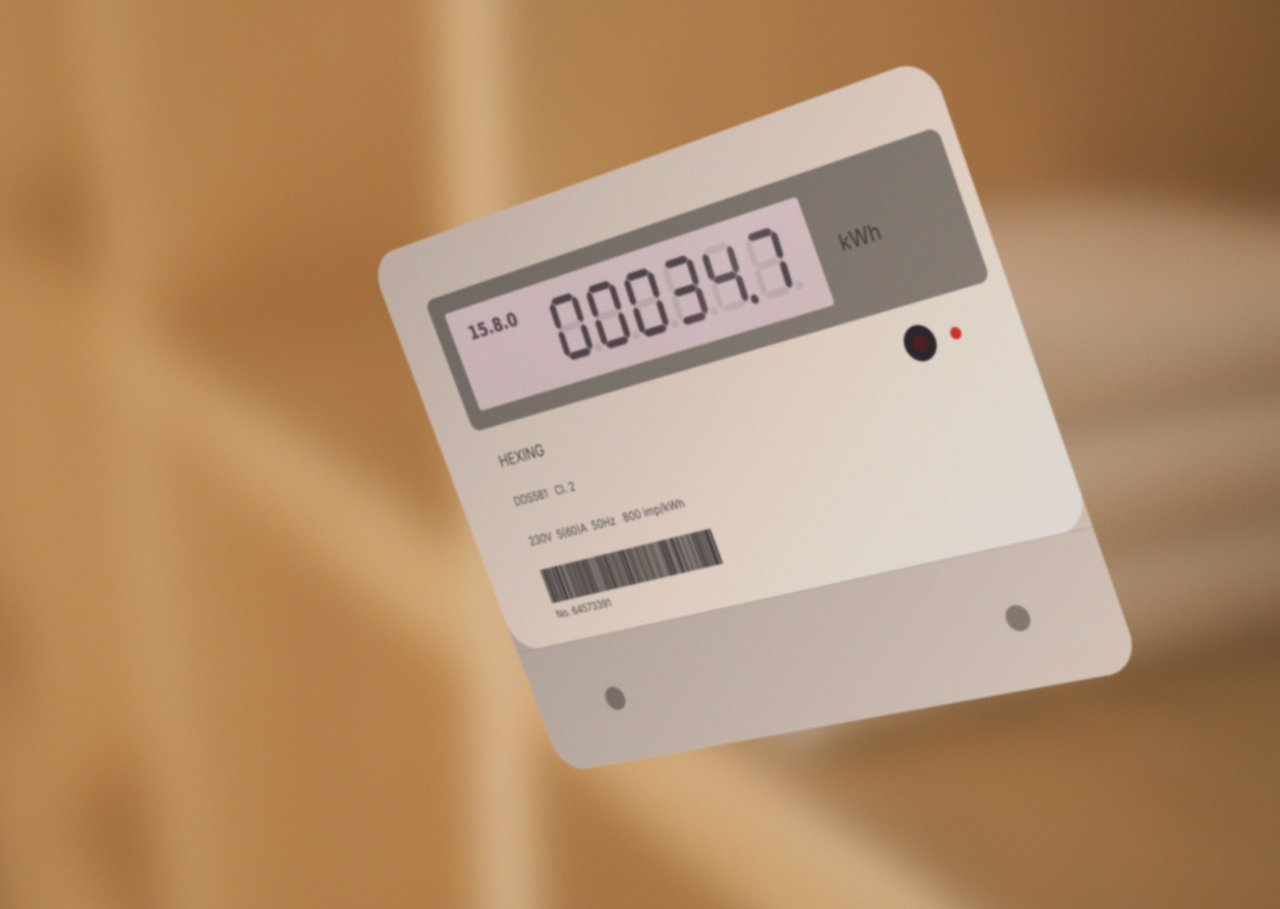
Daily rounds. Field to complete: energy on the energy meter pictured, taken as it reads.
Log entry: 34.7 kWh
